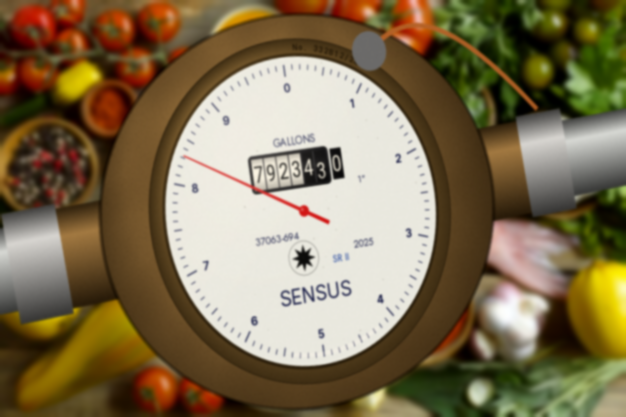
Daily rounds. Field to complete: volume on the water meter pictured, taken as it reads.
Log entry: 7923428.3 gal
